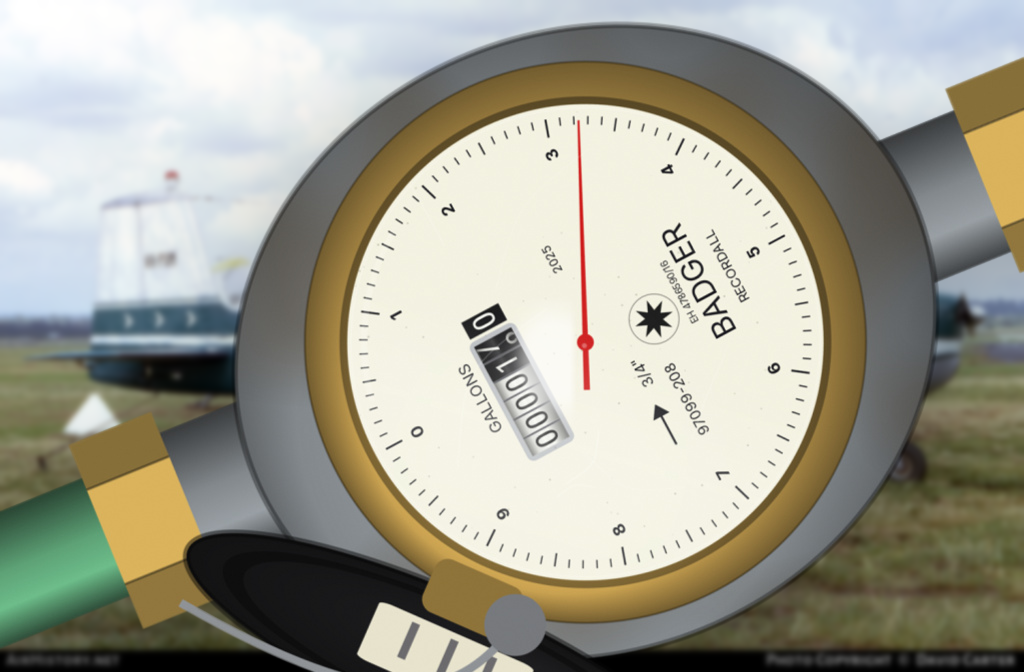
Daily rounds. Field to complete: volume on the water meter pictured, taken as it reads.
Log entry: 173.2 gal
